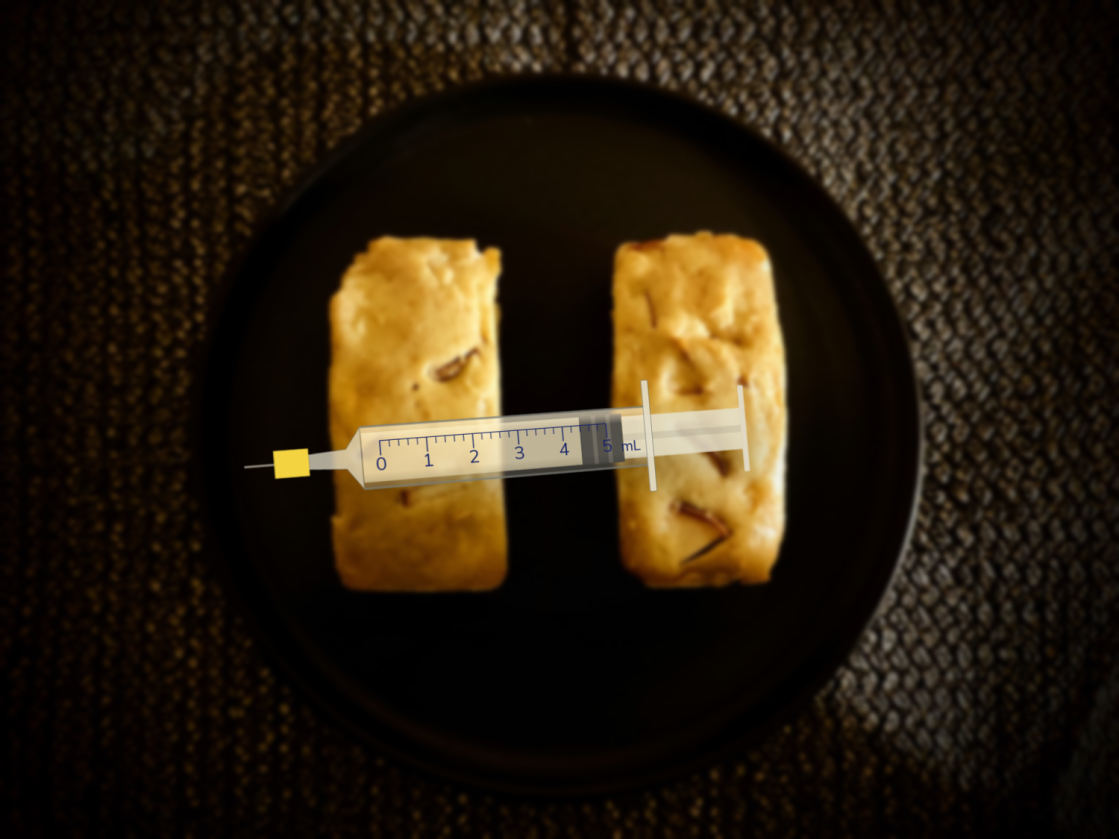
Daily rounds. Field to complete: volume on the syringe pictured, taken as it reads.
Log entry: 4.4 mL
